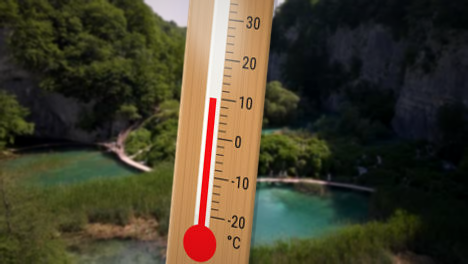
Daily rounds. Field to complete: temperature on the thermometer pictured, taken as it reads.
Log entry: 10 °C
